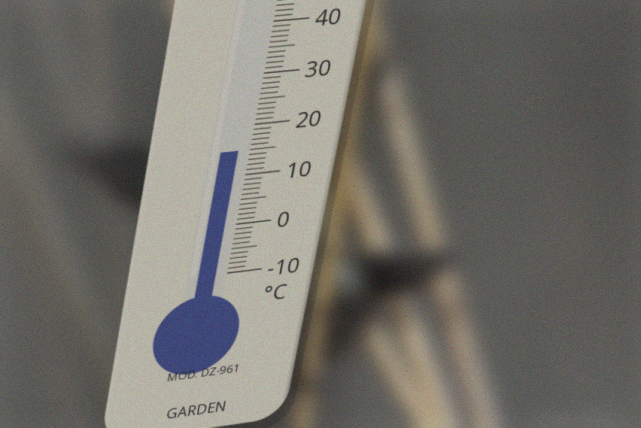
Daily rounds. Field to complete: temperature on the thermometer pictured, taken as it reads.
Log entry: 15 °C
